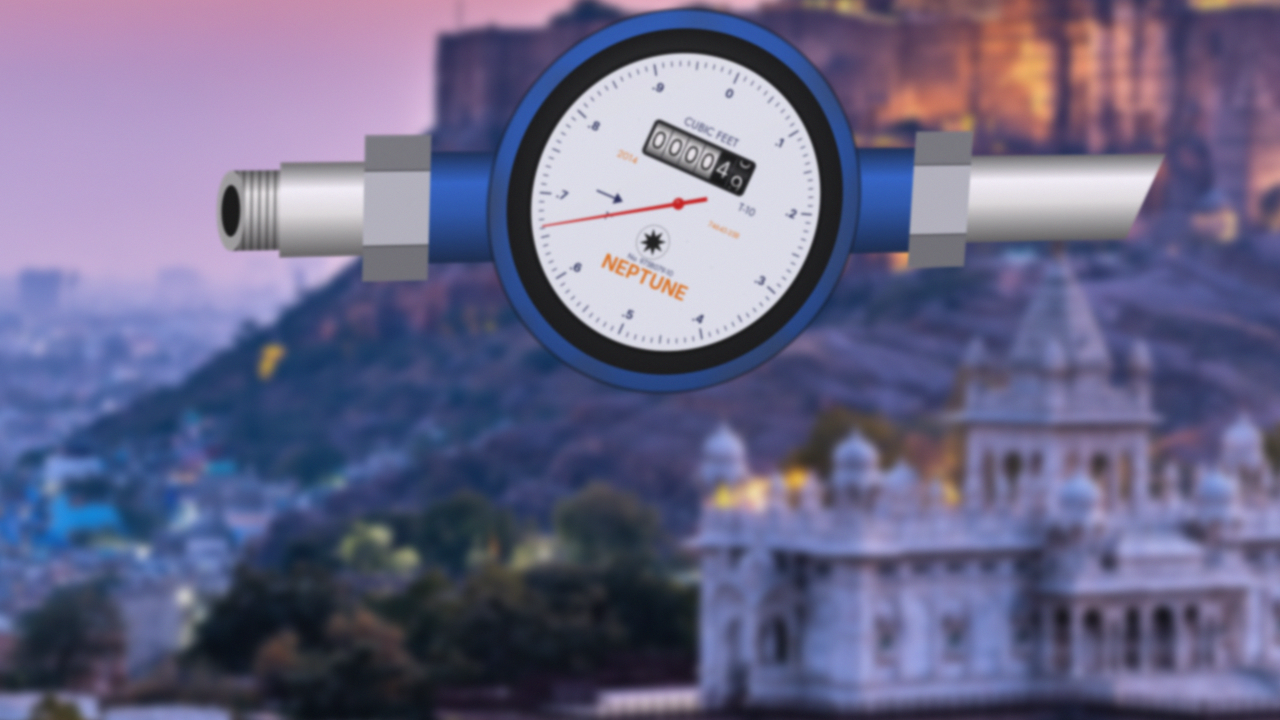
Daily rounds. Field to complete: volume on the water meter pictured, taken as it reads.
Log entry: 48.66 ft³
